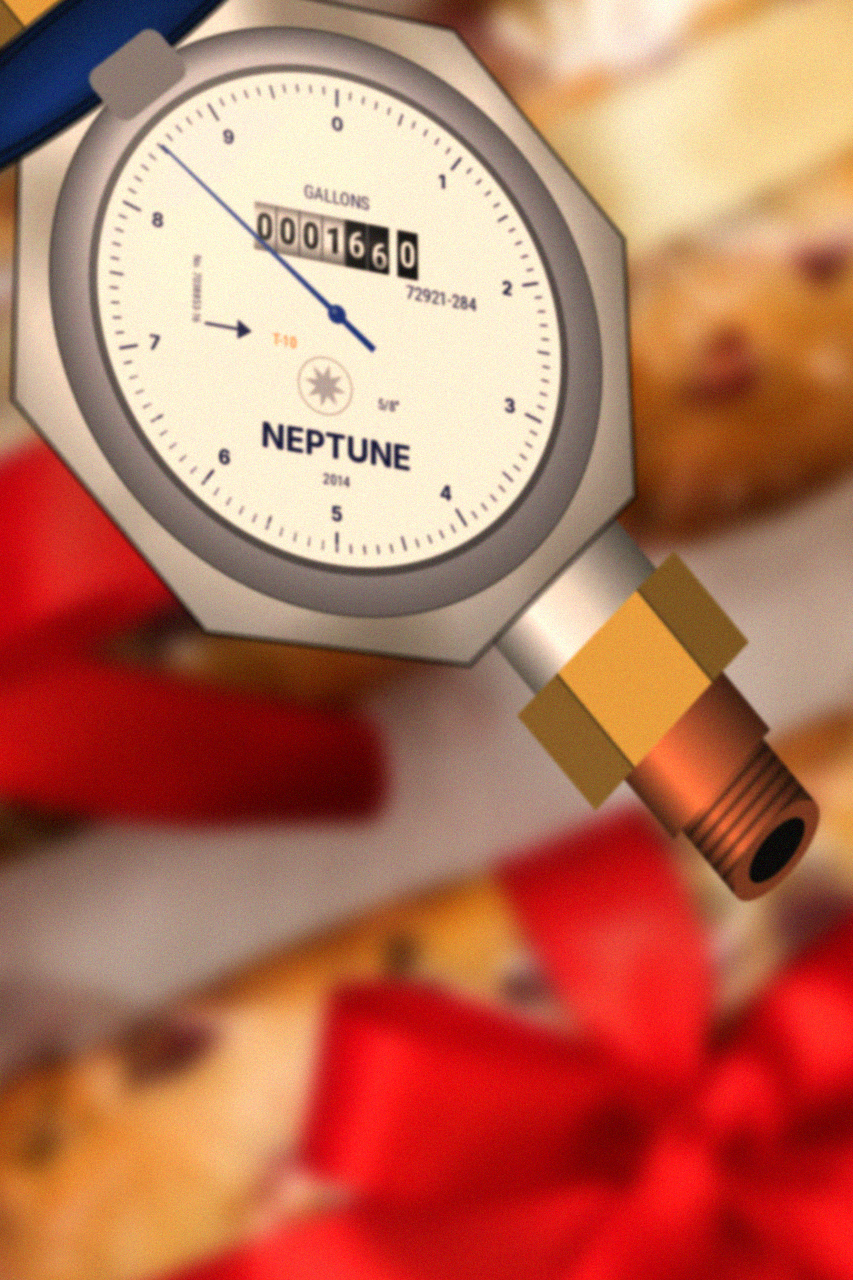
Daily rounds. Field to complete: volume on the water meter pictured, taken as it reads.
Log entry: 1658.5 gal
